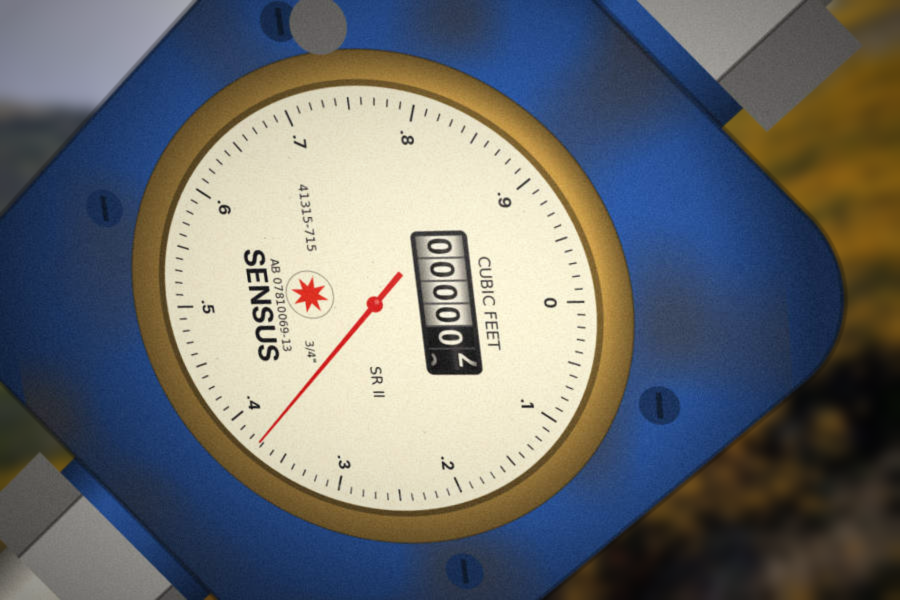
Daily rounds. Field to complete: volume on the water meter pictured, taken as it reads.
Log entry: 2.37 ft³
